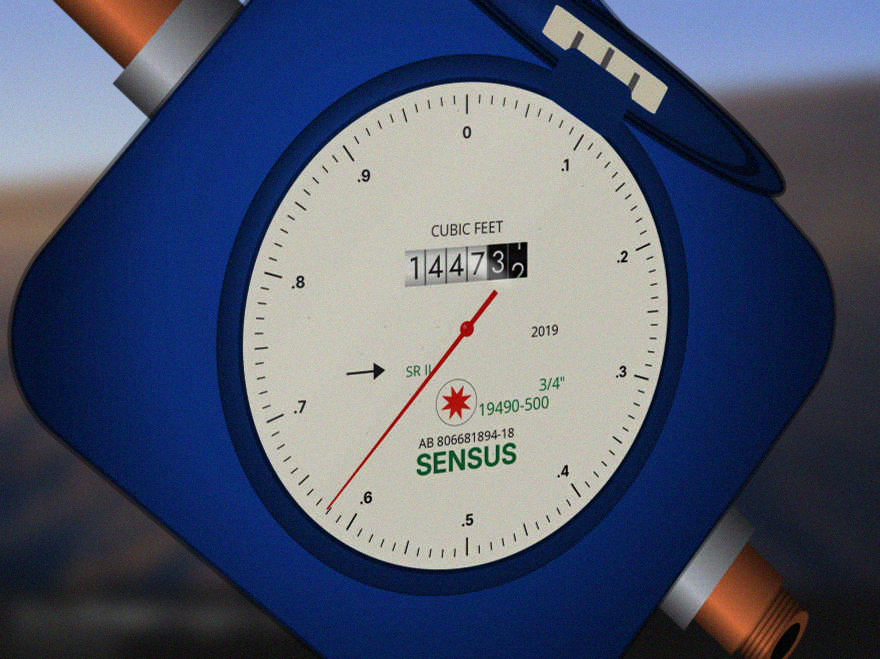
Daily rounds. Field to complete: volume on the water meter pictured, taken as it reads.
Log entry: 144731.62 ft³
